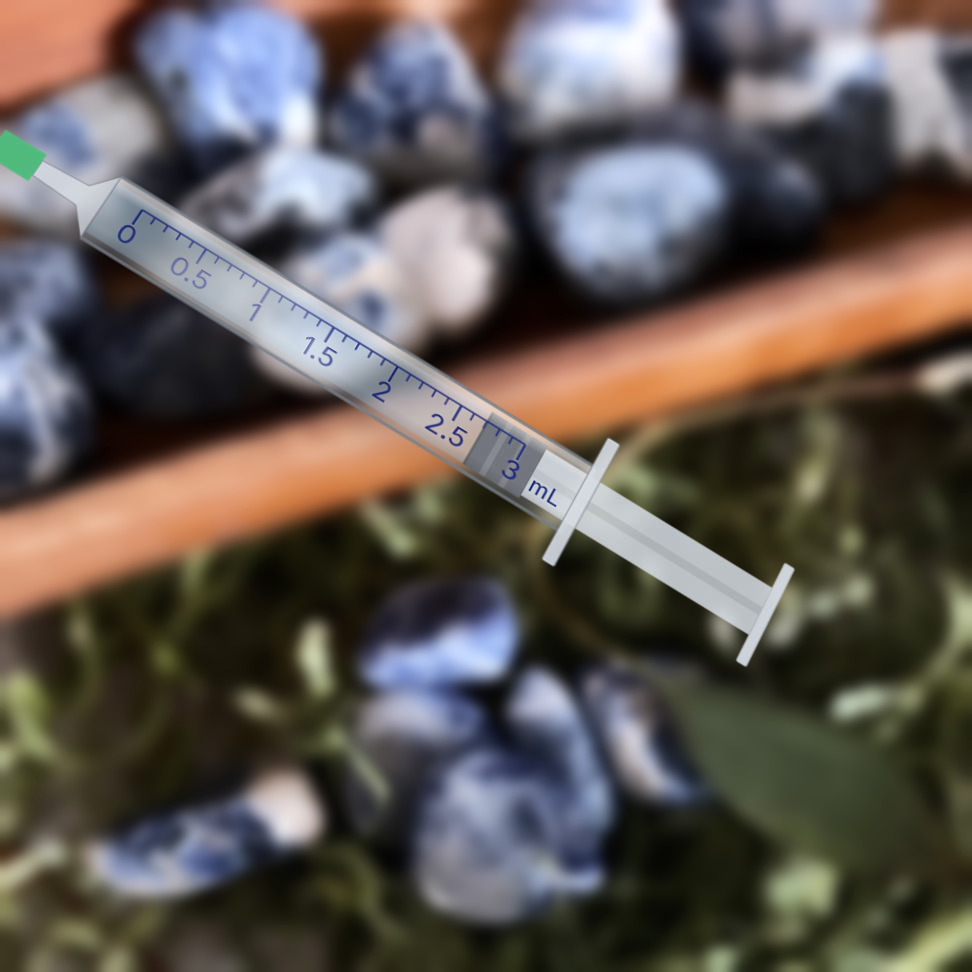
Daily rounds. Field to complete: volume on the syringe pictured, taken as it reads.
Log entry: 2.7 mL
